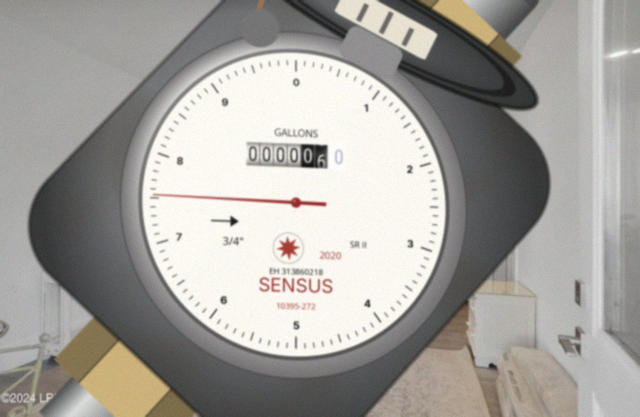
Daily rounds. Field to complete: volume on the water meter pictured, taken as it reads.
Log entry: 57.5 gal
